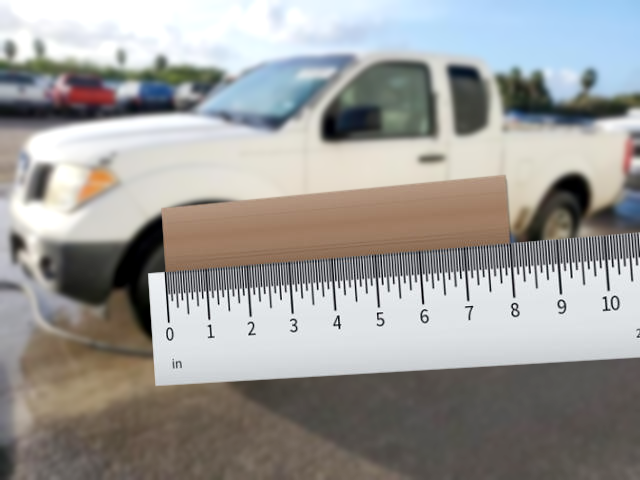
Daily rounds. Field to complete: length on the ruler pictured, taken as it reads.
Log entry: 8 in
